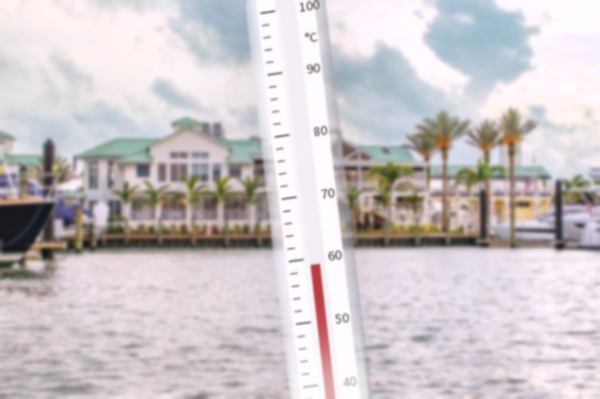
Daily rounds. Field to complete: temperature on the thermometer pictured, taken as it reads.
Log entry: 59 °C
